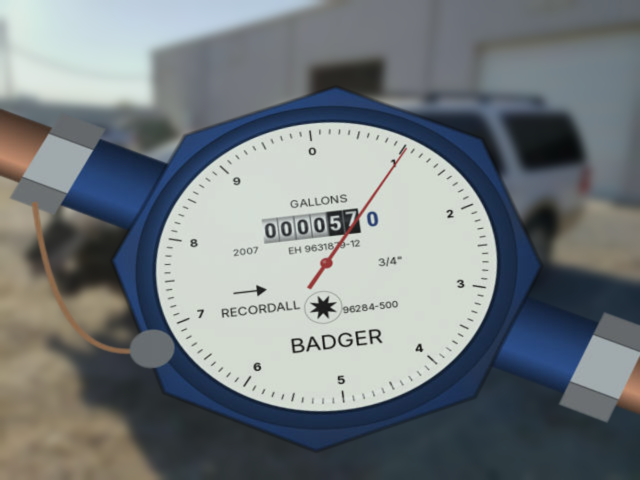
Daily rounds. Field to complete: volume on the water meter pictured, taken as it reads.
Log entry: 571.0 gal
